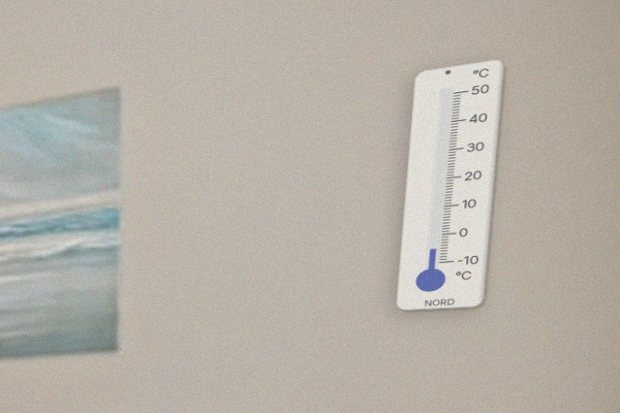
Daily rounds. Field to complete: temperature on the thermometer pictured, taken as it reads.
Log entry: -5 °C
